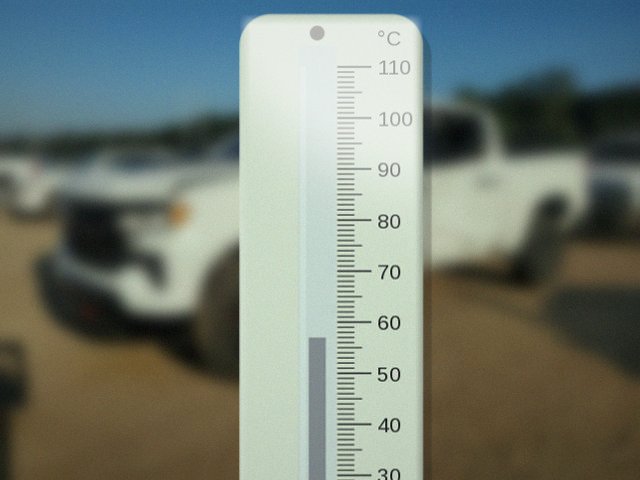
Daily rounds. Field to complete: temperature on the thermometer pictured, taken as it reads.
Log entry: 57 °C
